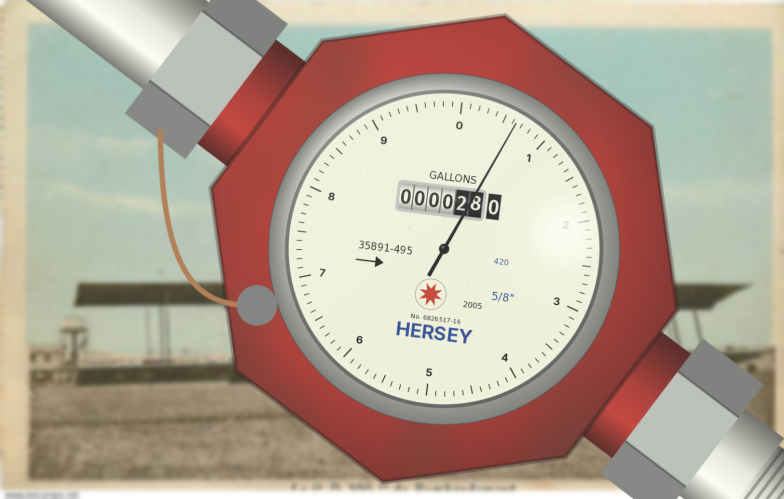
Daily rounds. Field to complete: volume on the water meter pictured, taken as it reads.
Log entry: 280.6 gal
